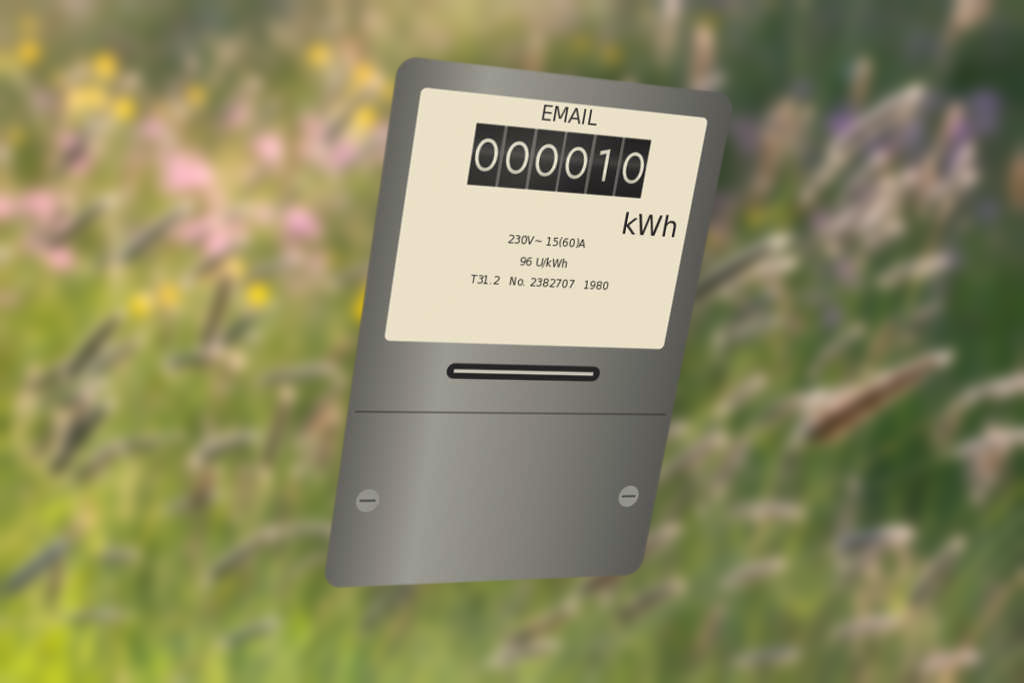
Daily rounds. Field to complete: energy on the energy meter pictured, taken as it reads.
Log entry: 10 kWh
